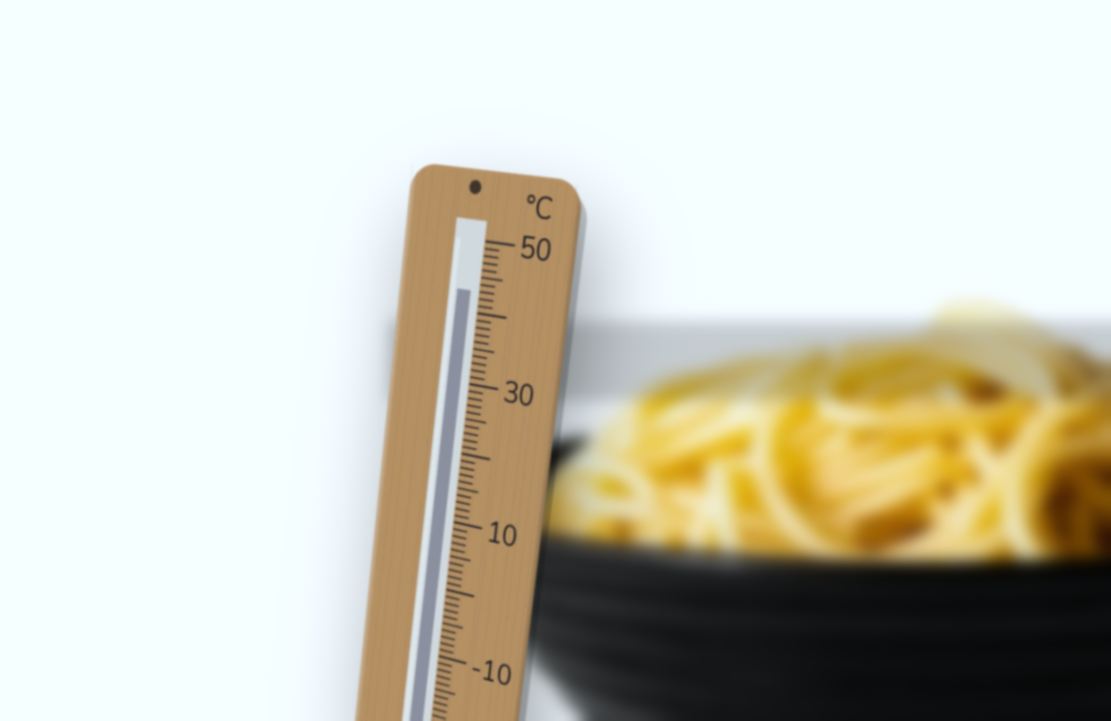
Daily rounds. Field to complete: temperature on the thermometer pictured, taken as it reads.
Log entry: 43 °C
